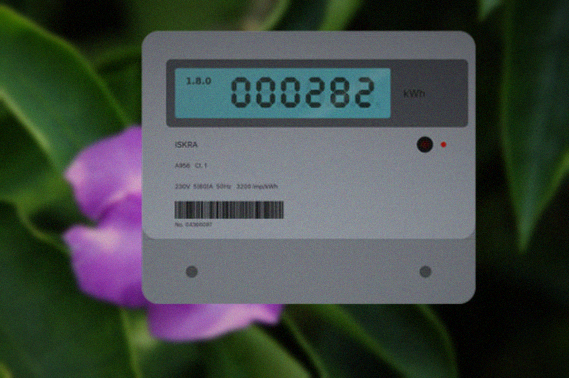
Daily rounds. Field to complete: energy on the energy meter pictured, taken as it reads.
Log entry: 282 kWh
